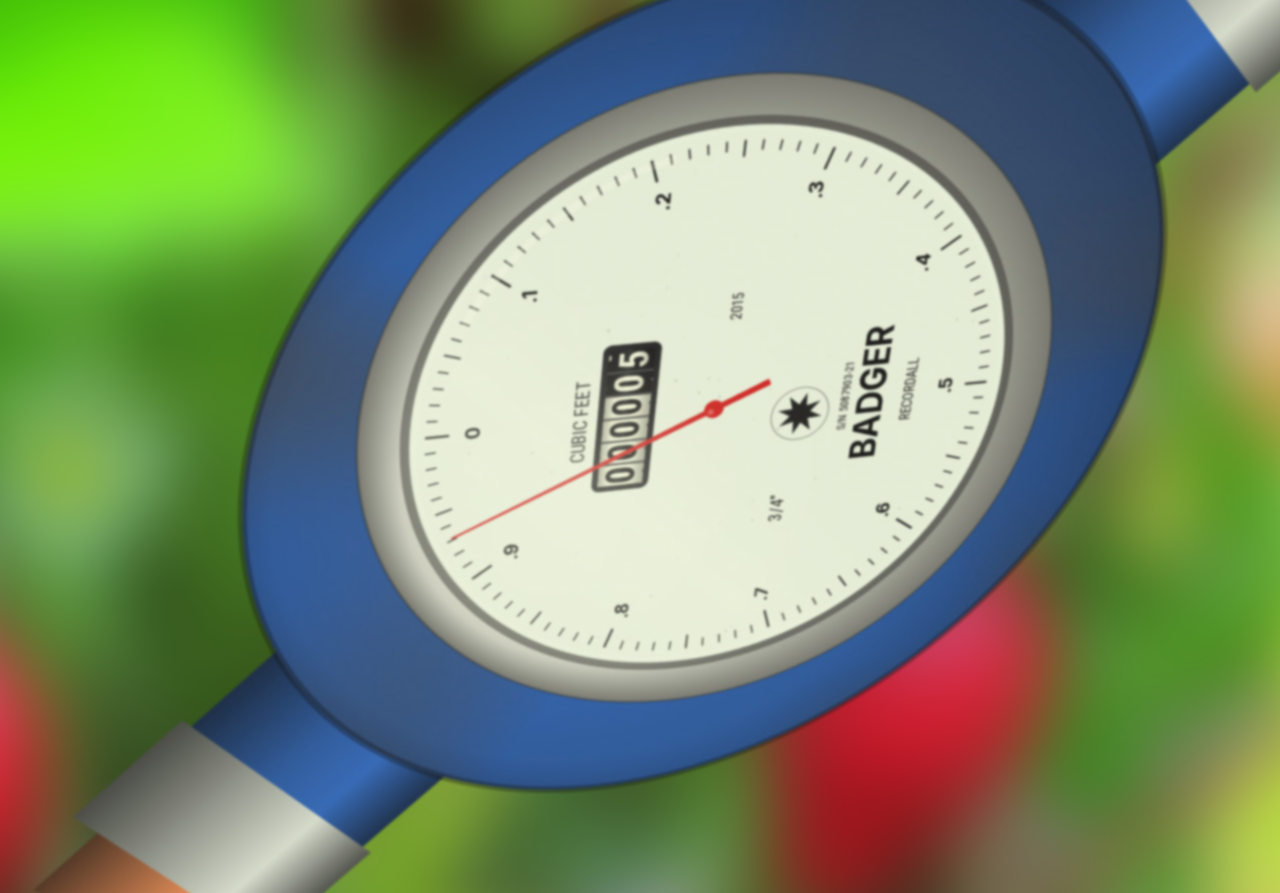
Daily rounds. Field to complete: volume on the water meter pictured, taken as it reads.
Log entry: 4.93 ft³
